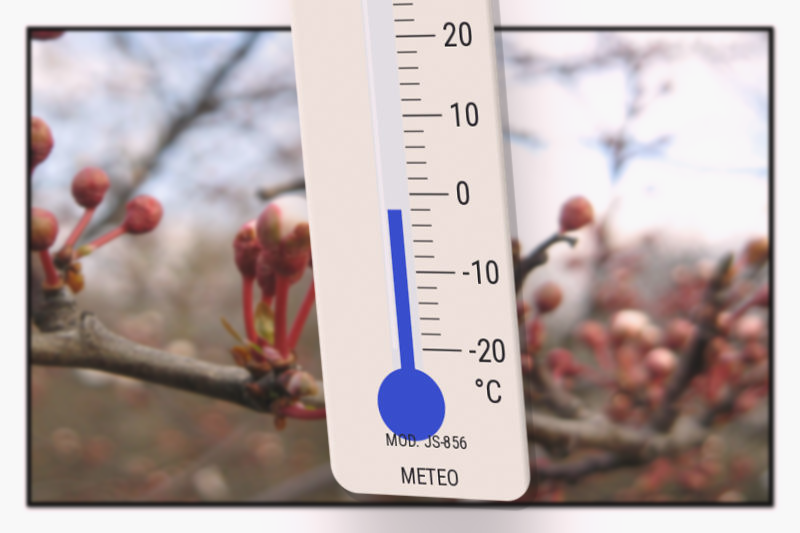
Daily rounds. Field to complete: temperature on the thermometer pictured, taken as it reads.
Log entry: -2 °C
